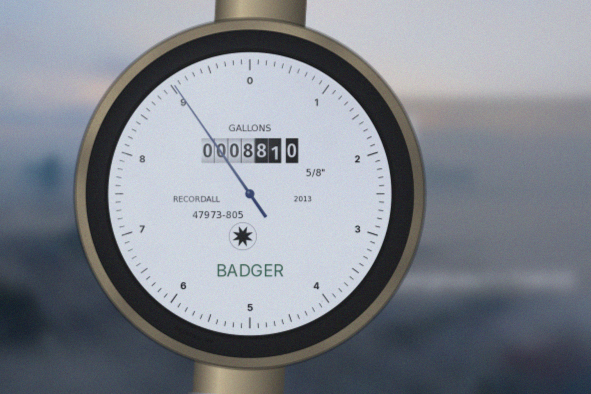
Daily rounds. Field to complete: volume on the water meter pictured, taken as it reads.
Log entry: 8809.0 gal
